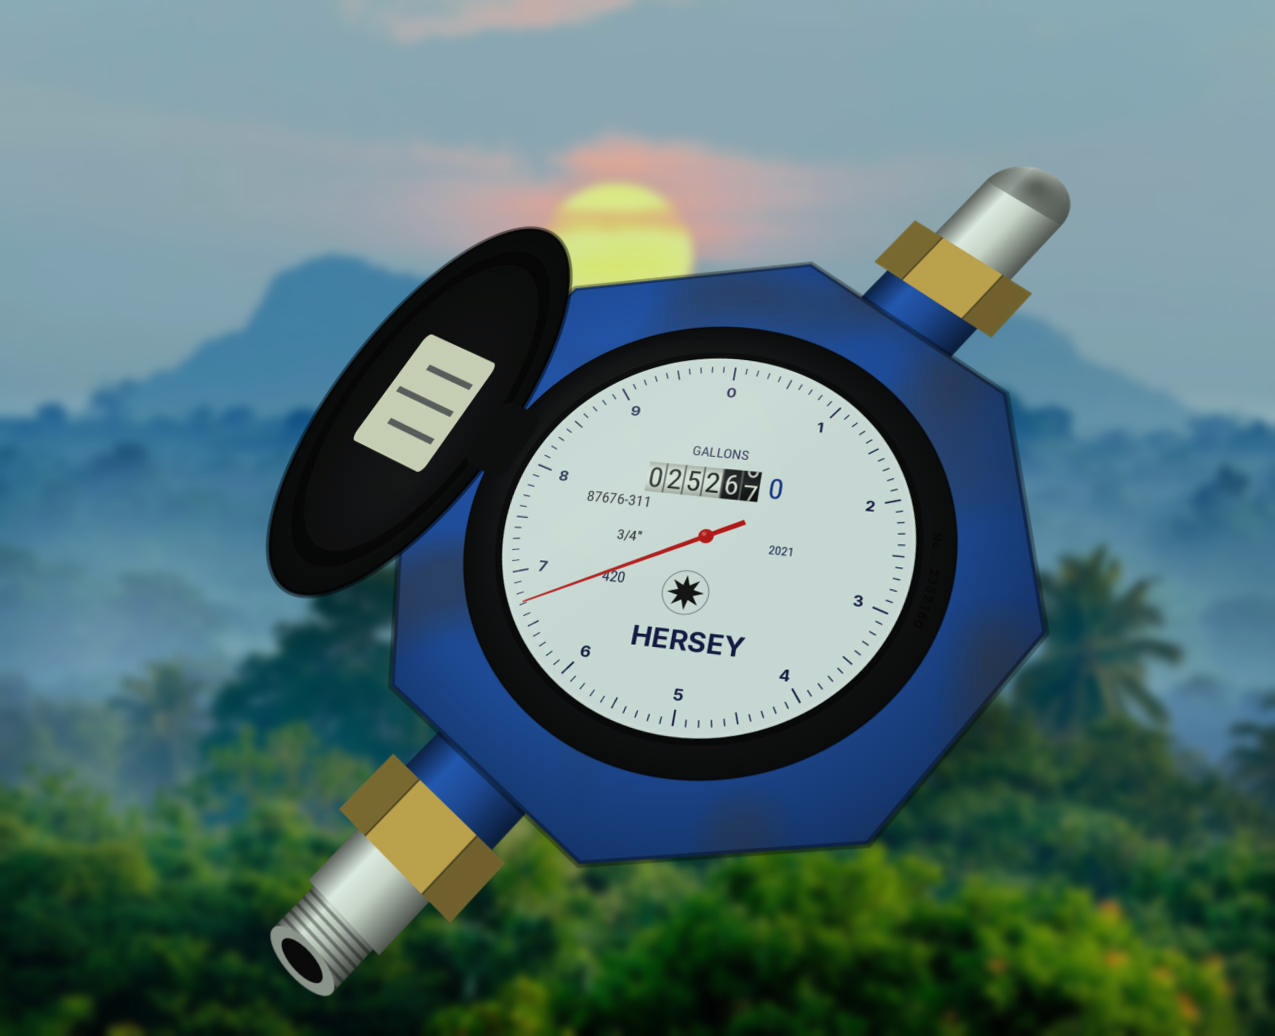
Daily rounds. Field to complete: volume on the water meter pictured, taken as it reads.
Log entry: 252666.7 gal
